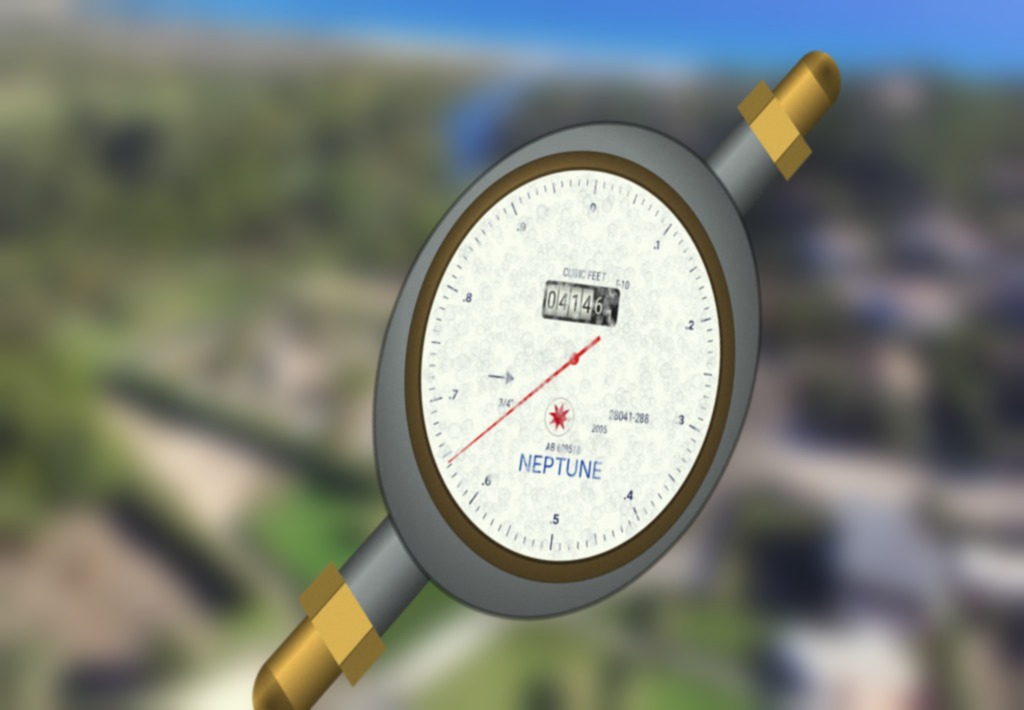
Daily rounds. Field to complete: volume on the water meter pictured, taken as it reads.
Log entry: 41460.64 ft³
